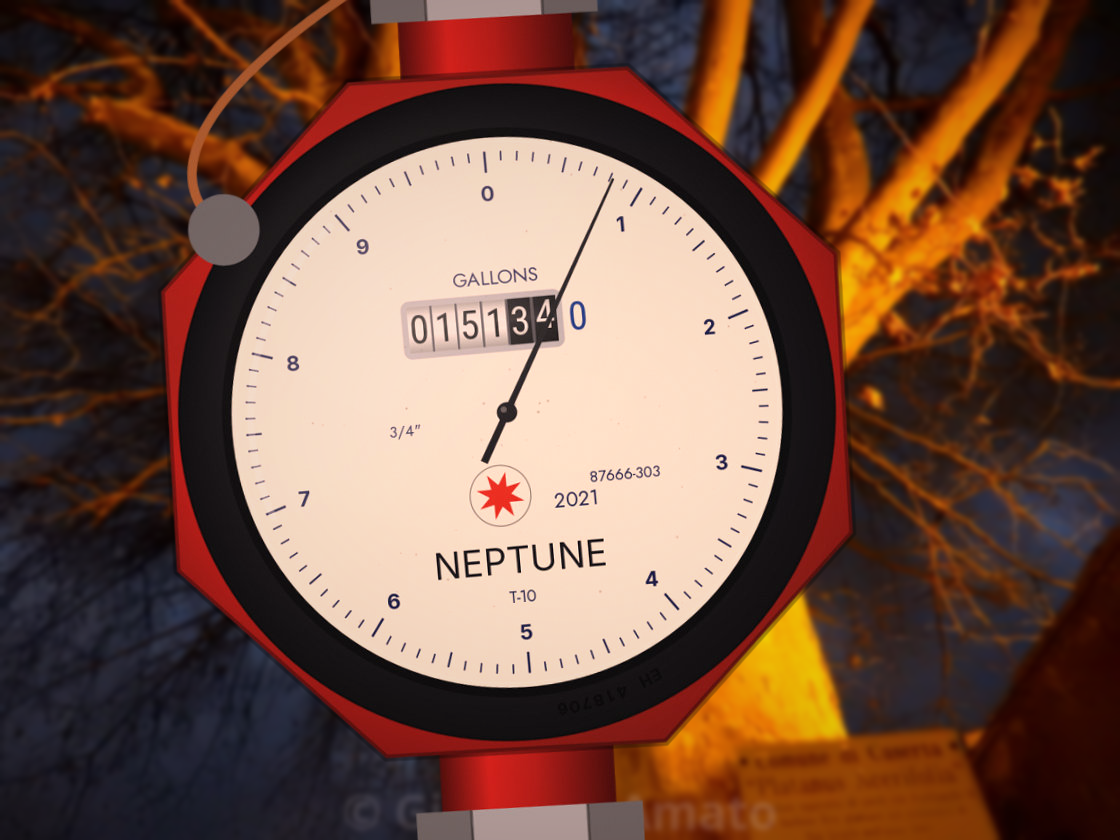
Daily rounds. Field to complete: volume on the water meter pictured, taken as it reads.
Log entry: 151340.8 gal
